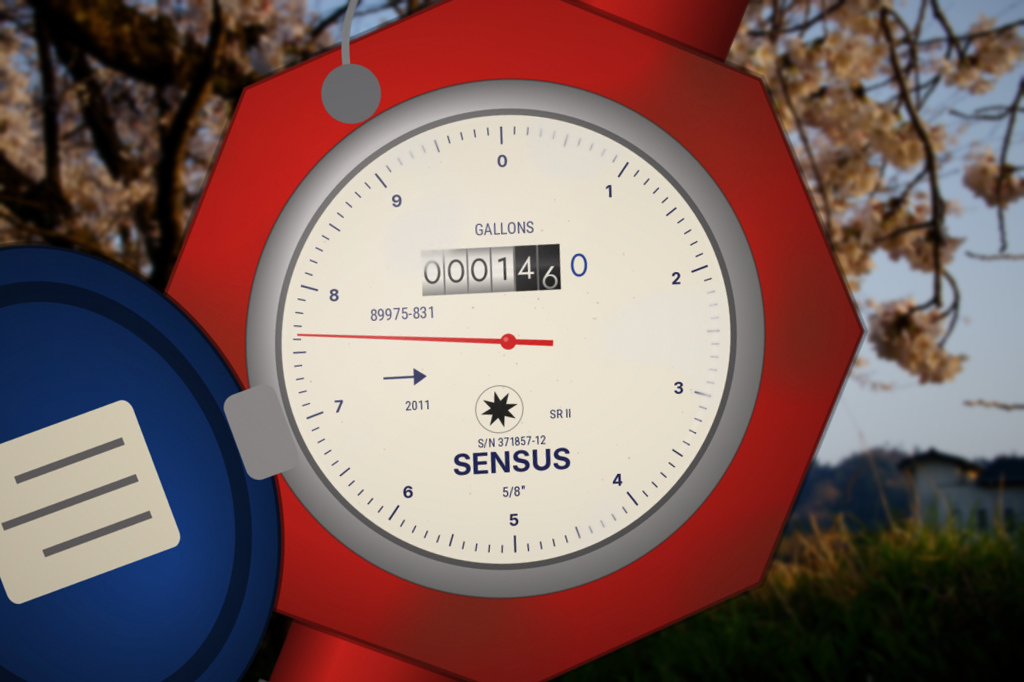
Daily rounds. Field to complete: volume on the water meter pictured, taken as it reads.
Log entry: 1457.6 gal
